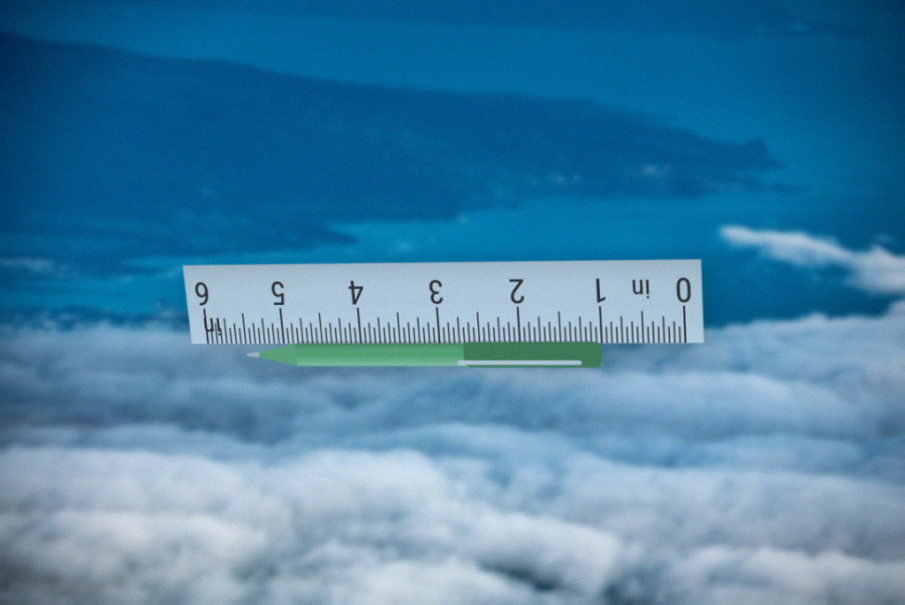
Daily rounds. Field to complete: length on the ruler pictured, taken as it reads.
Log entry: 4.5 in
